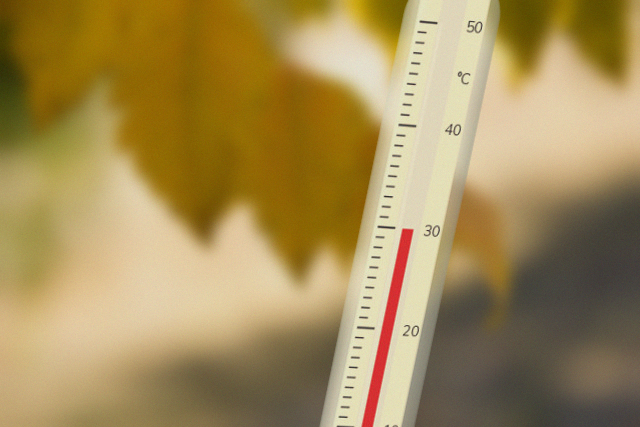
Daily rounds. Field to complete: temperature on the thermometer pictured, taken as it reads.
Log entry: 30 °C
